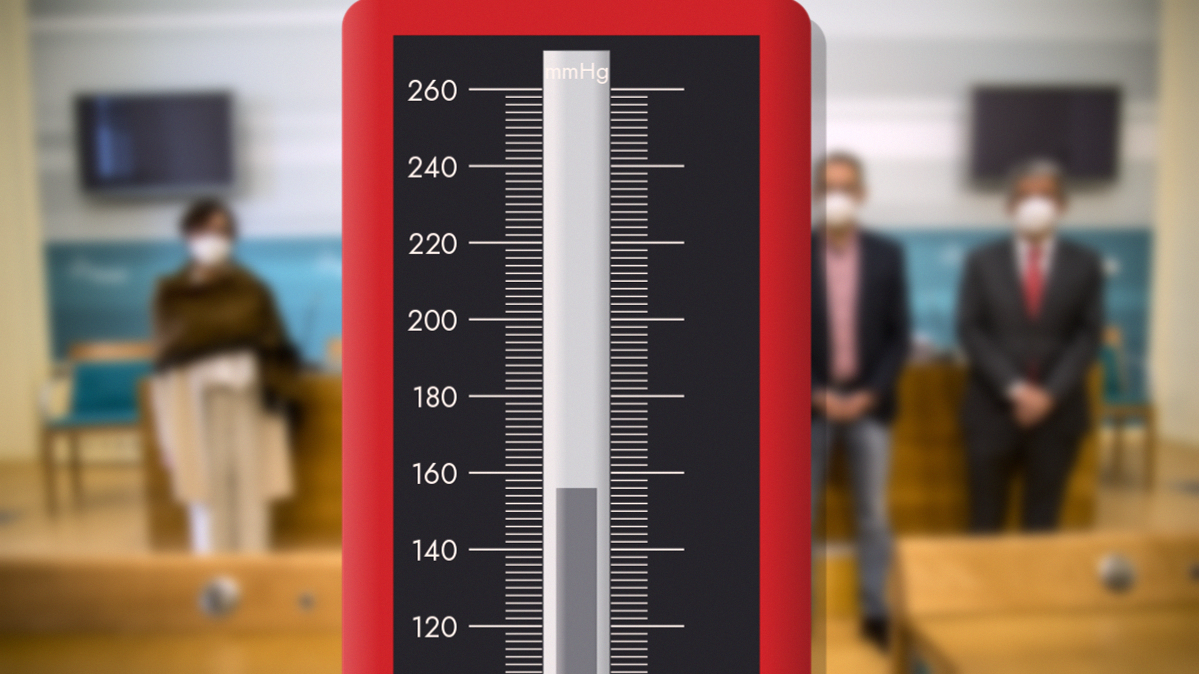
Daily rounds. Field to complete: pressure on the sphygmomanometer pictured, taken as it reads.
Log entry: 156 mmHg
